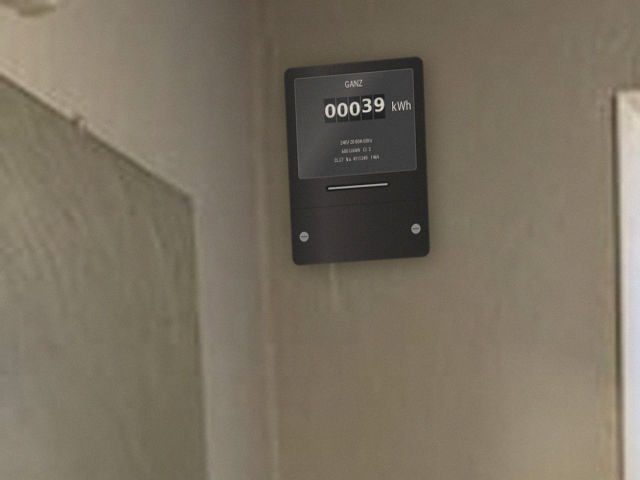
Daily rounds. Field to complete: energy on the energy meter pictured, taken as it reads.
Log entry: 39 kWh
